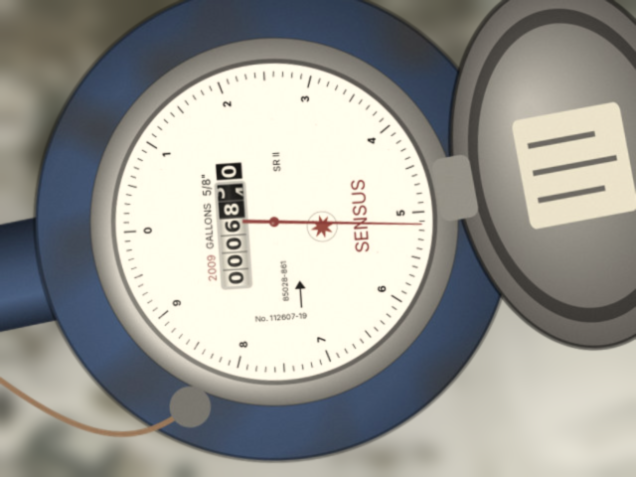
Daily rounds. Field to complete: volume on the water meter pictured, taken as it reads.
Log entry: 6835.1 gal
